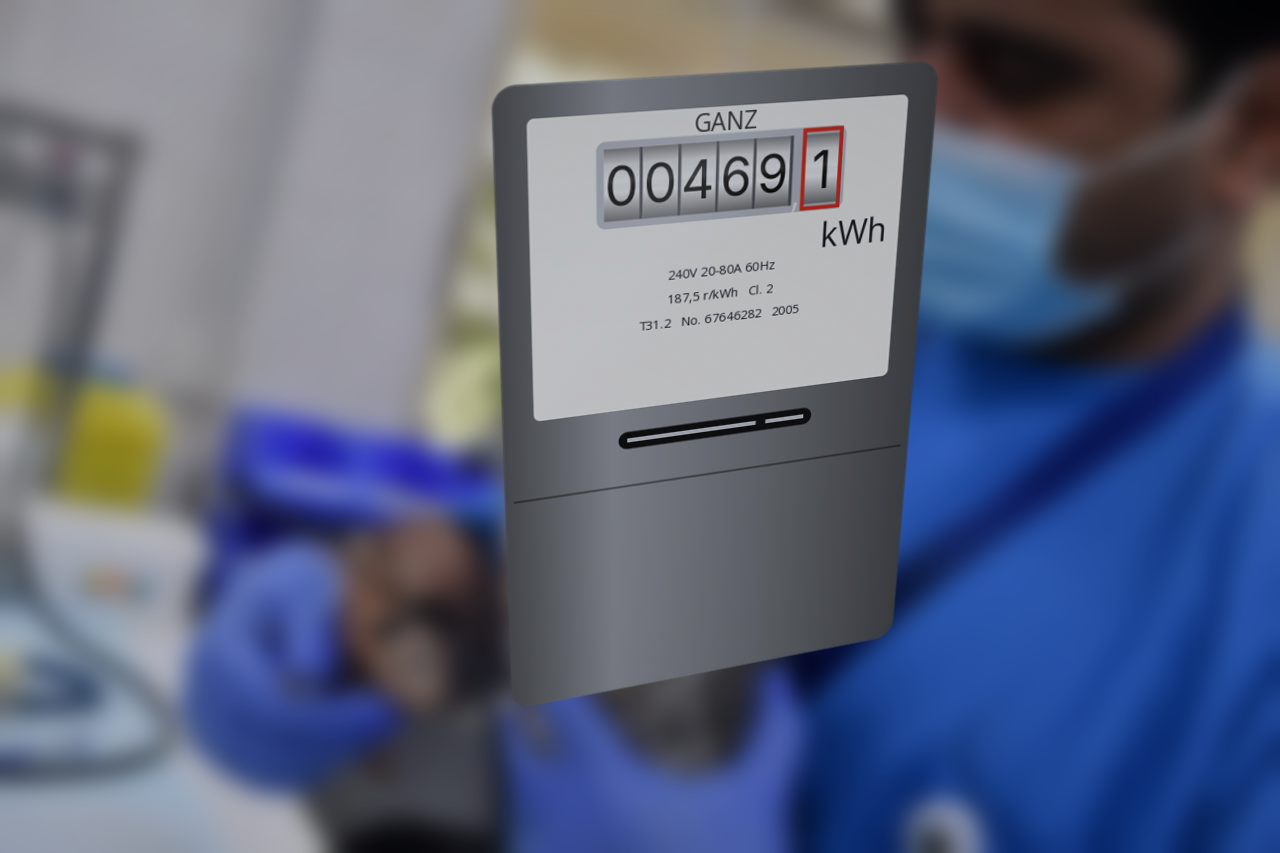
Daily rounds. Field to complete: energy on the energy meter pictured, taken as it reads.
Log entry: 469.1 kWh
